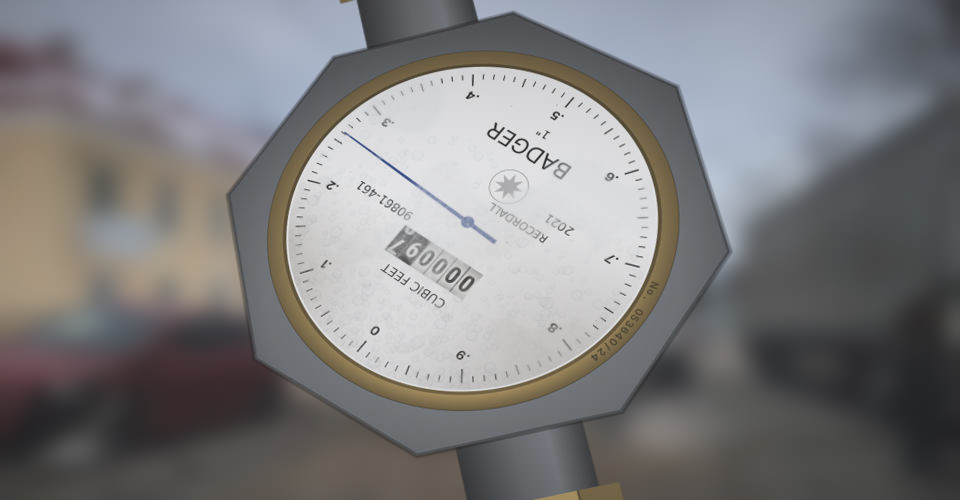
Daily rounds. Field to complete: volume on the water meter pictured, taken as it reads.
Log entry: 97.26 ft³
